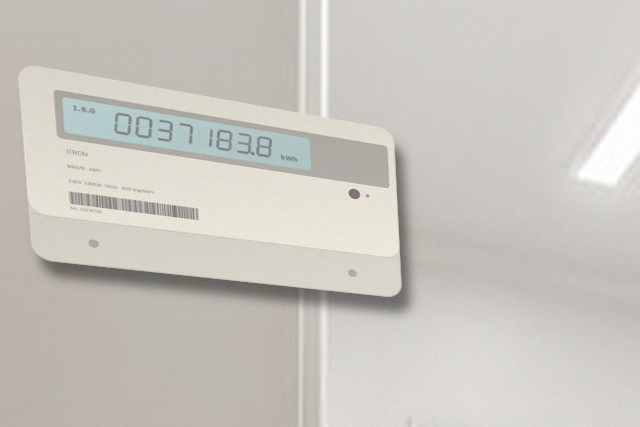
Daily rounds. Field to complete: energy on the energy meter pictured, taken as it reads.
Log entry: 37183.8 kWh
